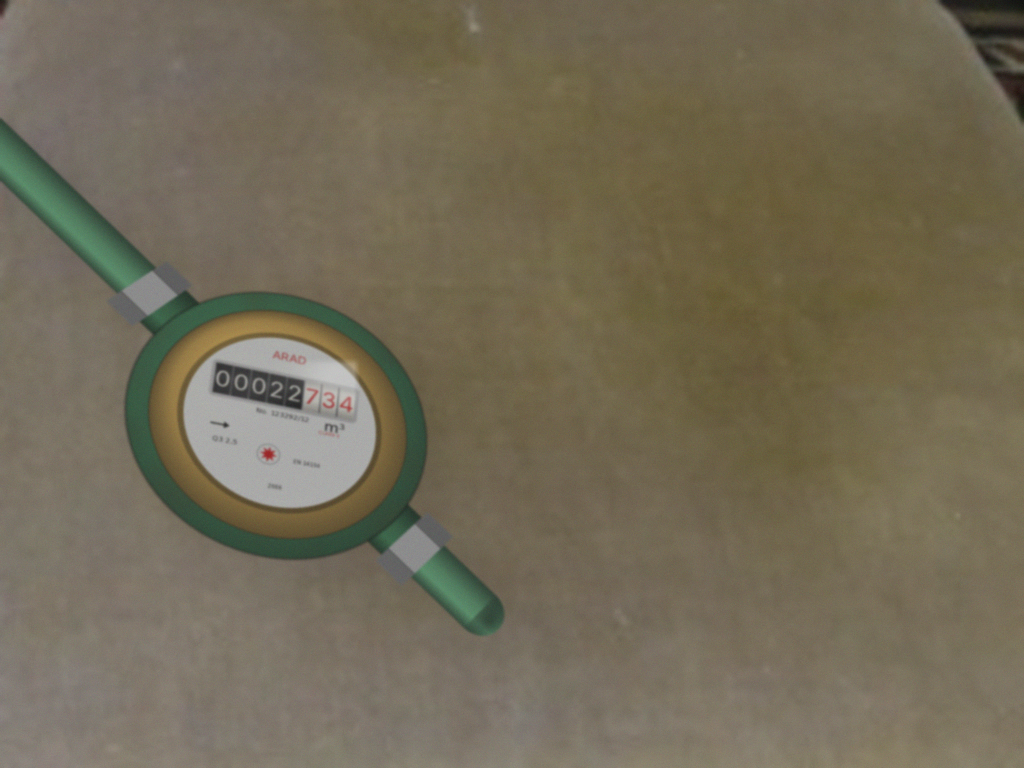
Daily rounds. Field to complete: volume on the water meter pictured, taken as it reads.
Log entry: 22.734 m³
